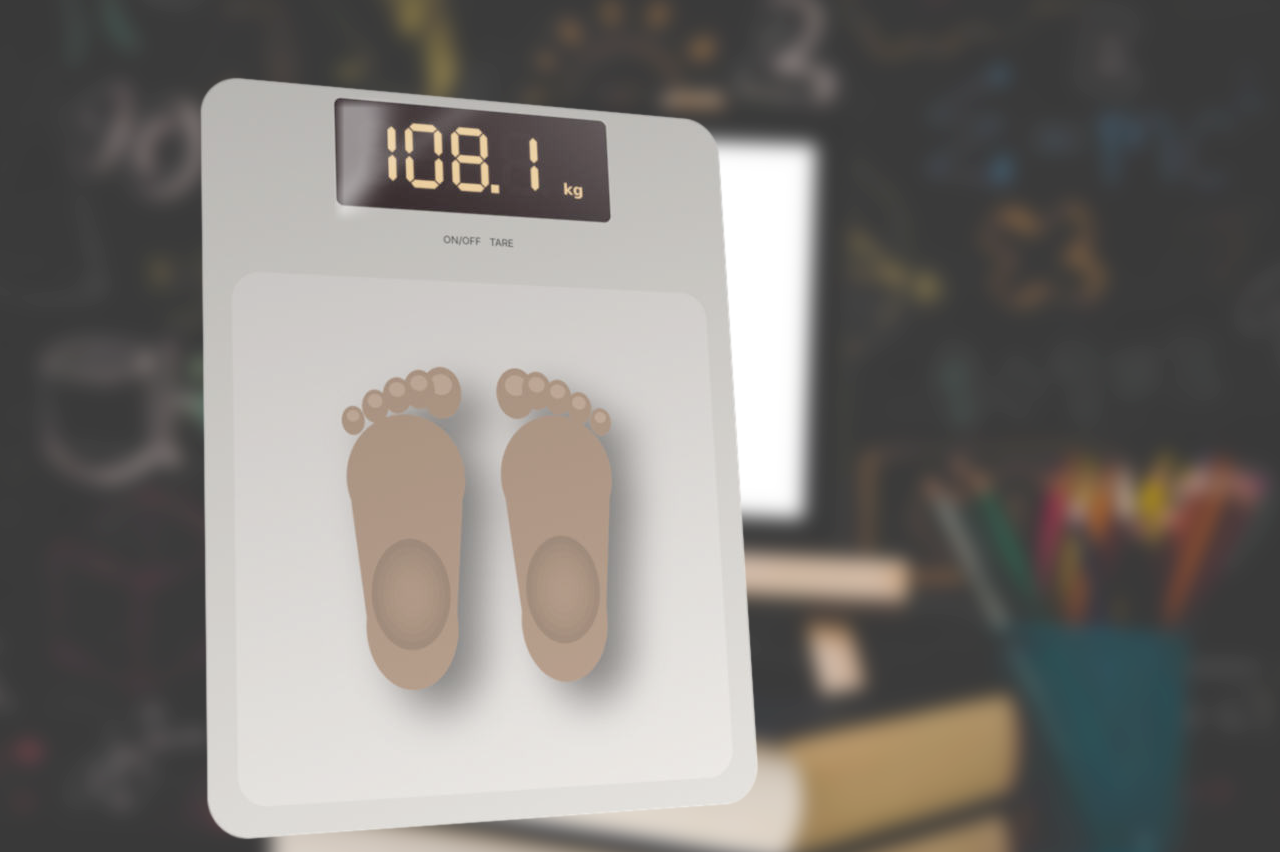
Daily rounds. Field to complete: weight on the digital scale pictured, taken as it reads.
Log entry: 108.1 kg
